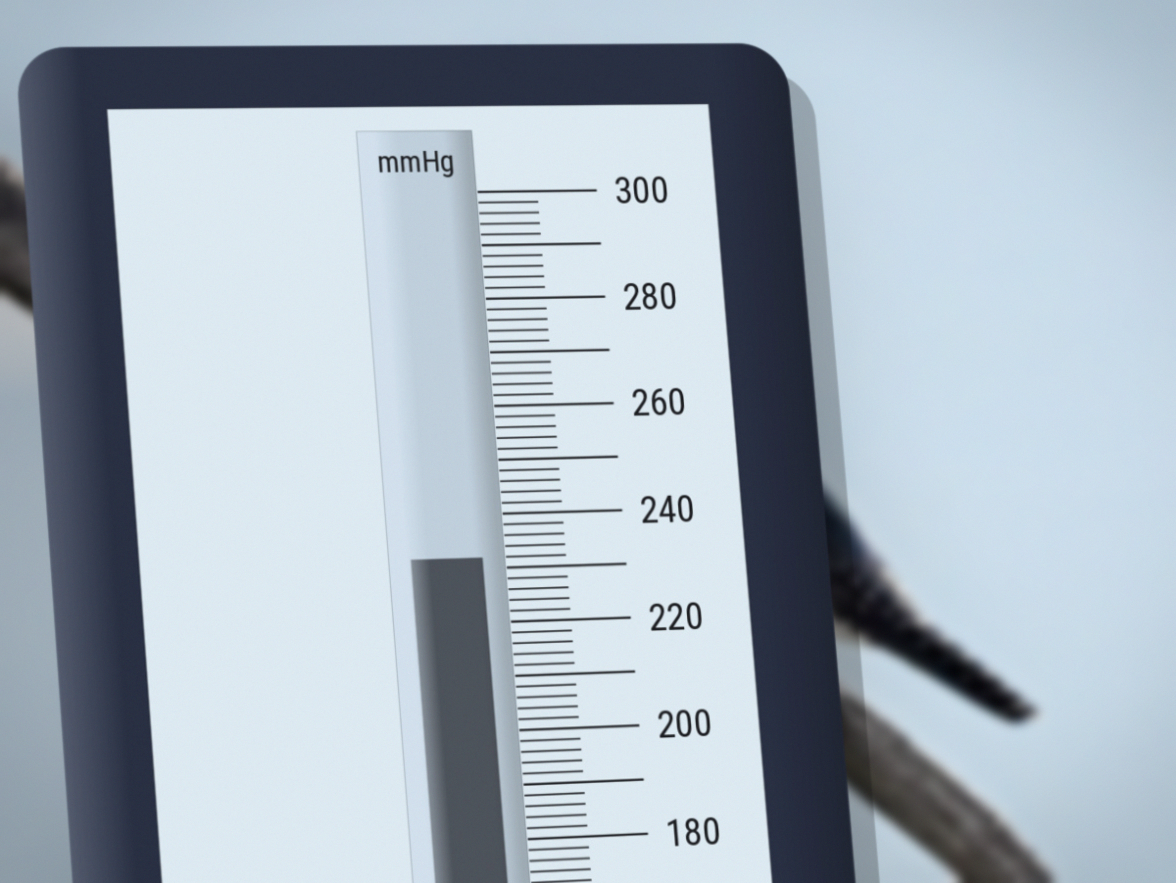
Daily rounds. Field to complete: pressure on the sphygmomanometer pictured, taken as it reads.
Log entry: 232 mmHg
